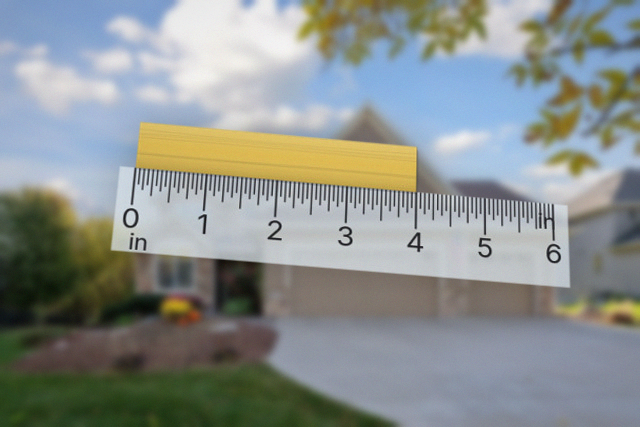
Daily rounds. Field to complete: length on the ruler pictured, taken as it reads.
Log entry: 4 in
